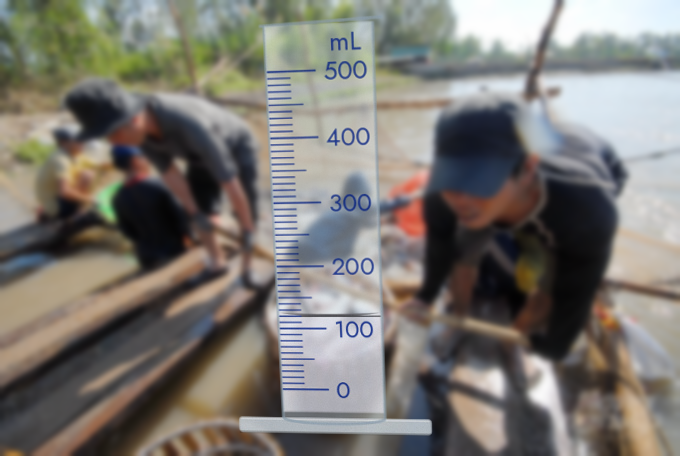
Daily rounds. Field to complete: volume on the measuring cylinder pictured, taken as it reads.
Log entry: 120 mL
